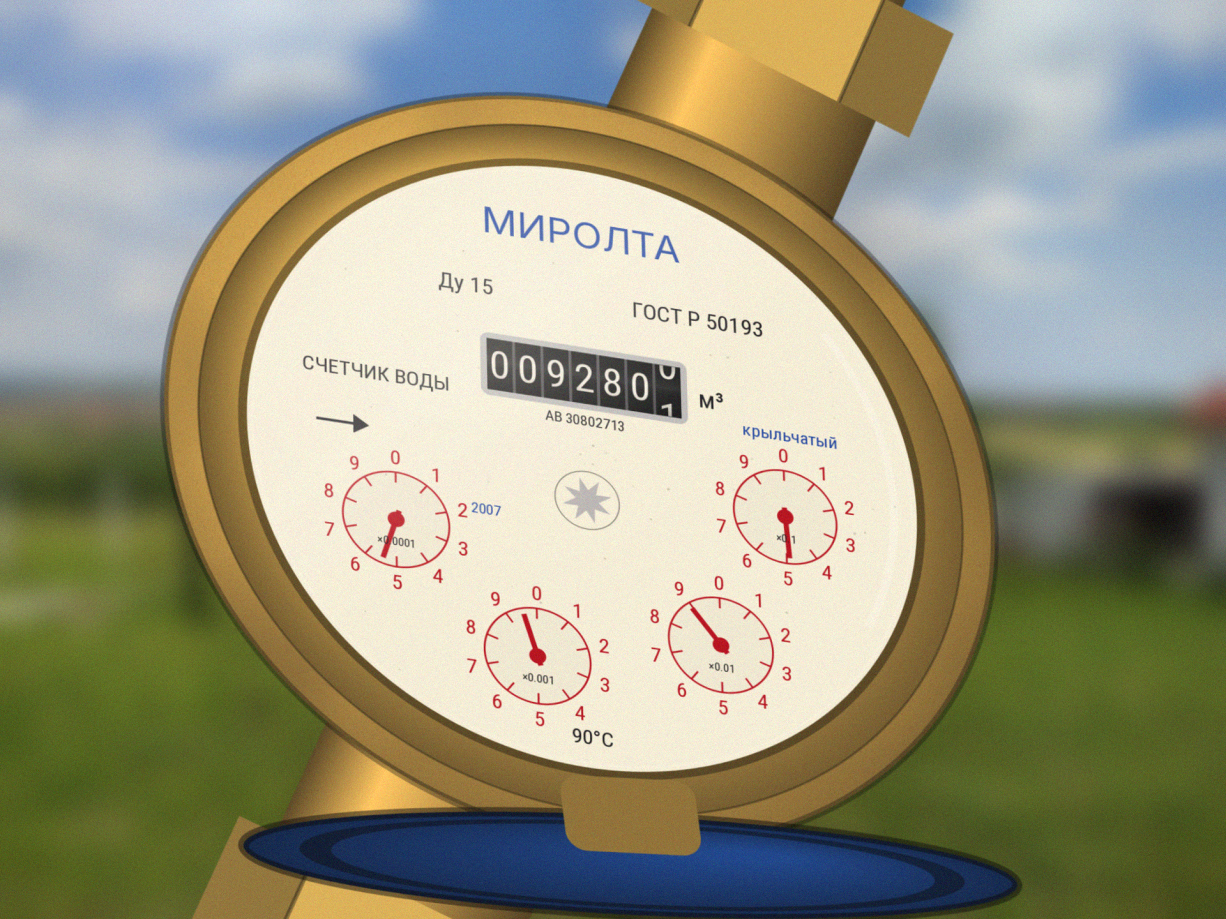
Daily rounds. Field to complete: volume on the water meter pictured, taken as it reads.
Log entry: 92800.4895 m³
